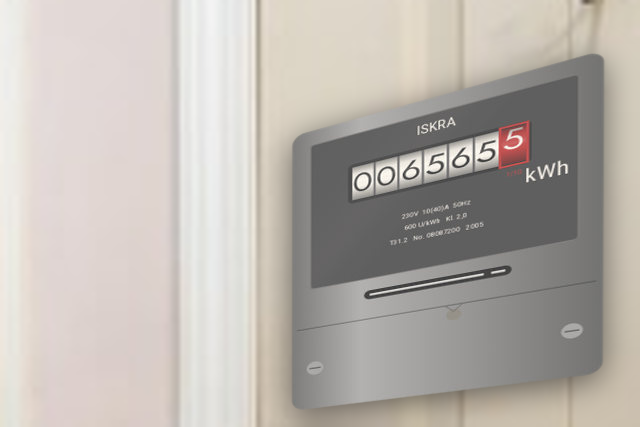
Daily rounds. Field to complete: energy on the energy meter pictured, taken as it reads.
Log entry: 6565.5 kWh
